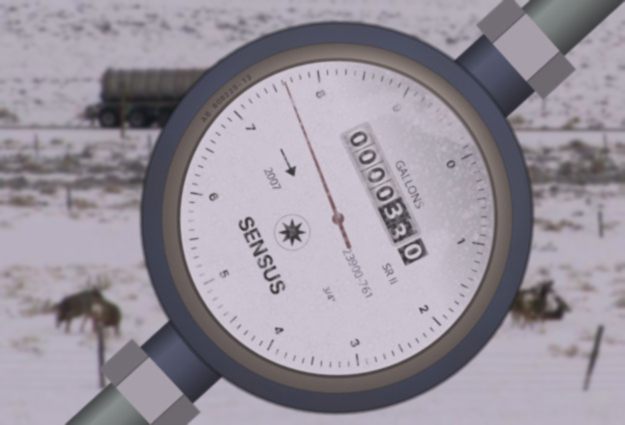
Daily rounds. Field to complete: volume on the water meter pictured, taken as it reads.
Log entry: 327.6 gal
